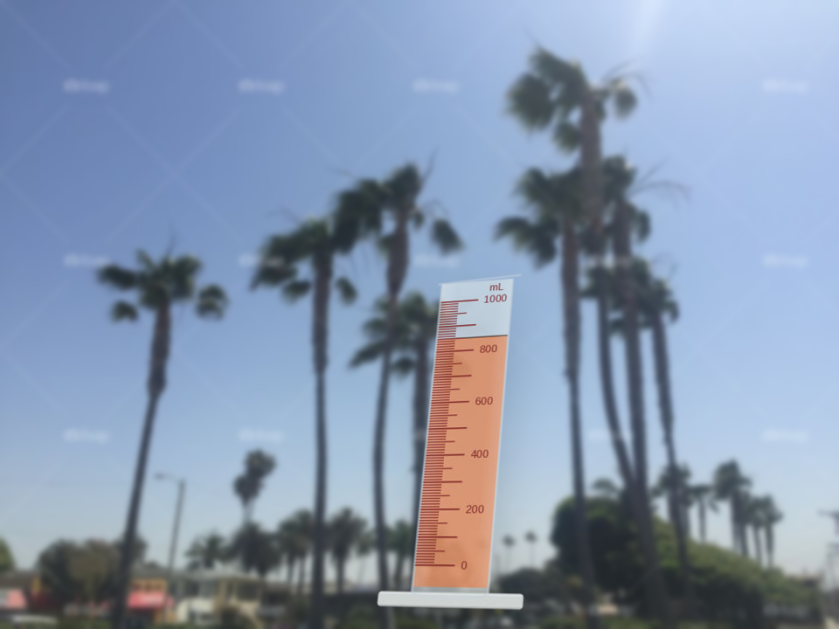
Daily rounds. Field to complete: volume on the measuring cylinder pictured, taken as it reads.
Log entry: 850 mL
